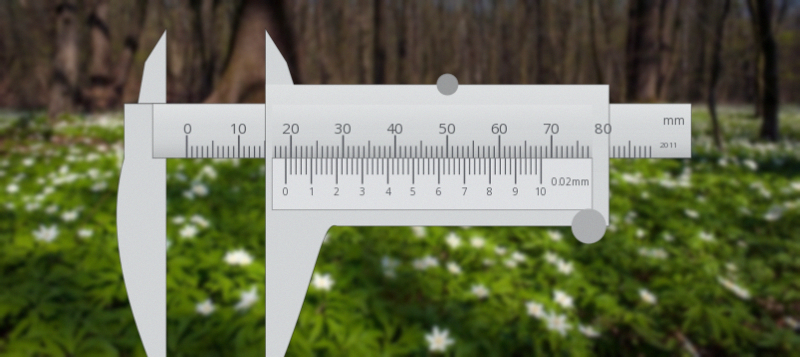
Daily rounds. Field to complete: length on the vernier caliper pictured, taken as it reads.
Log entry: 19.0 mm
